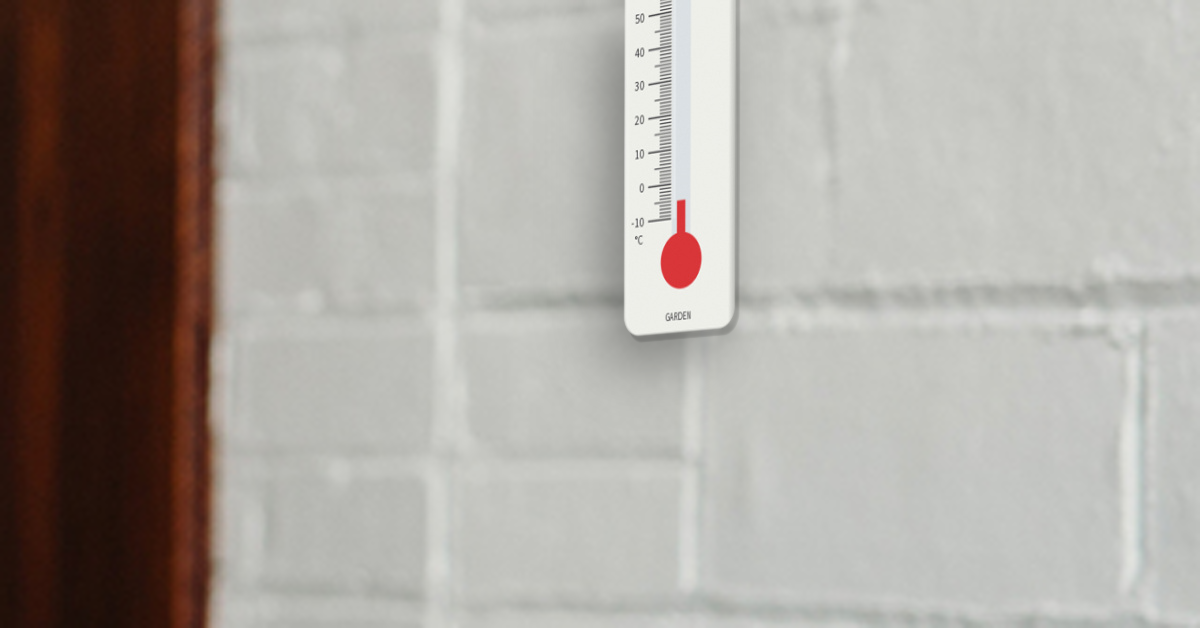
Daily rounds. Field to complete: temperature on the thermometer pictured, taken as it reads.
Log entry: -5 °C
